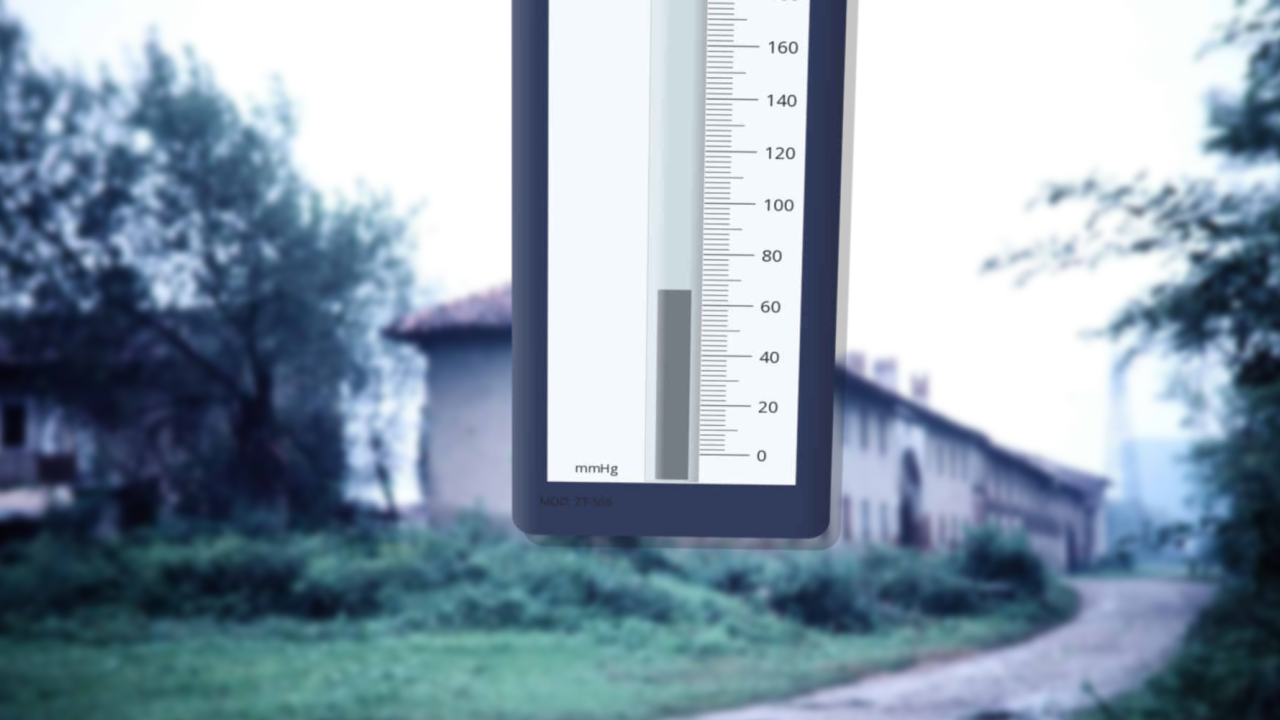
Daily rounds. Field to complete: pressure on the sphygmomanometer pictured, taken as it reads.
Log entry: 66 mmHg
